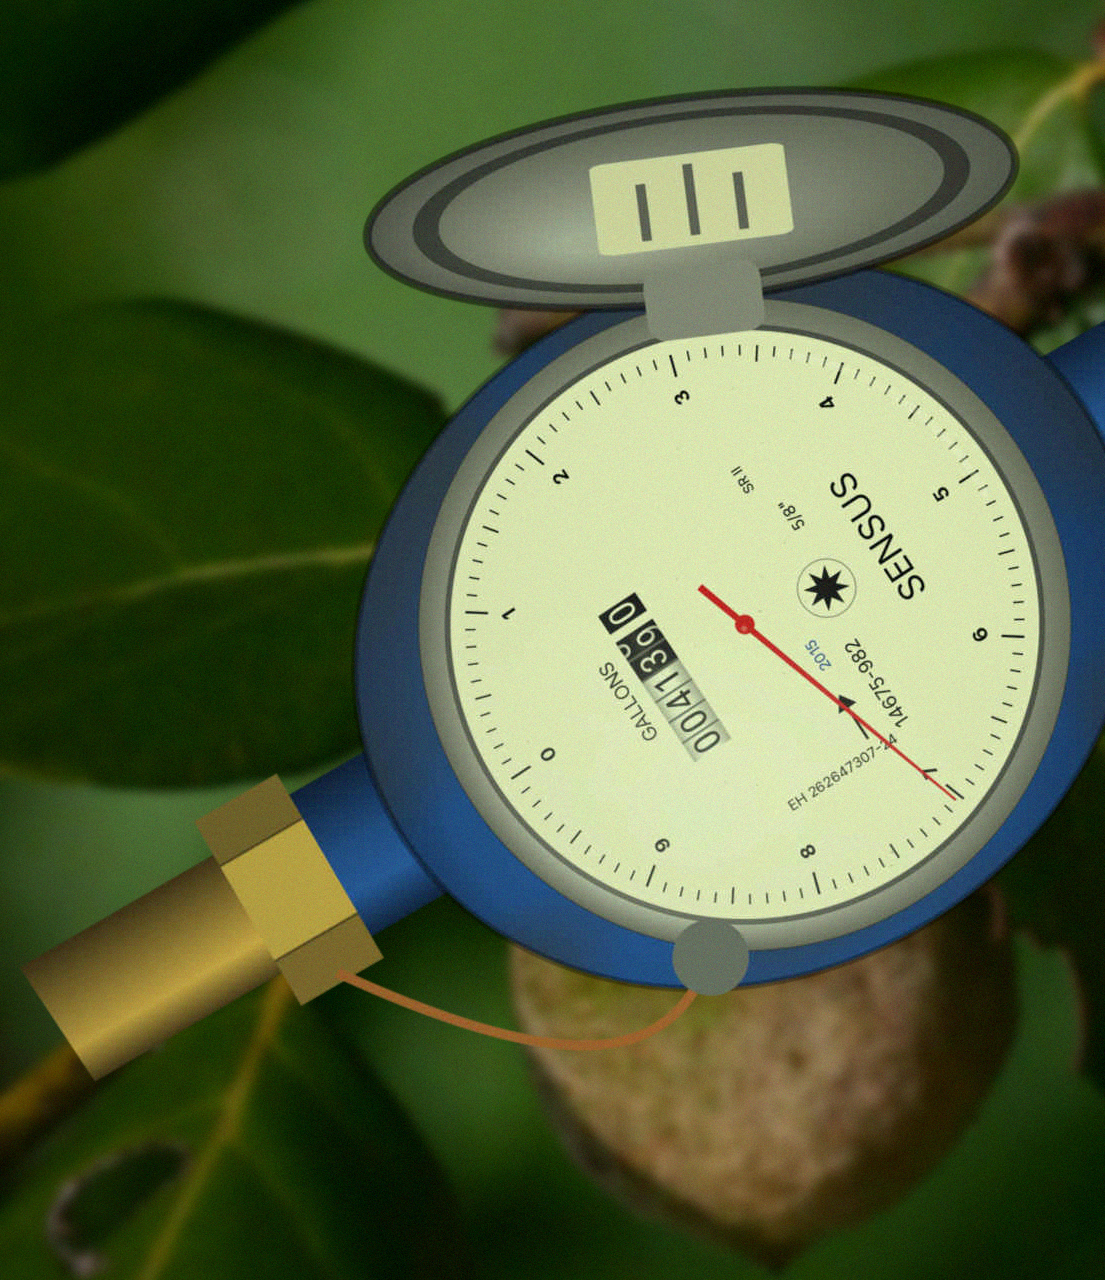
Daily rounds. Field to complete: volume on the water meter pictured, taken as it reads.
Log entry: 41387.0 gal
